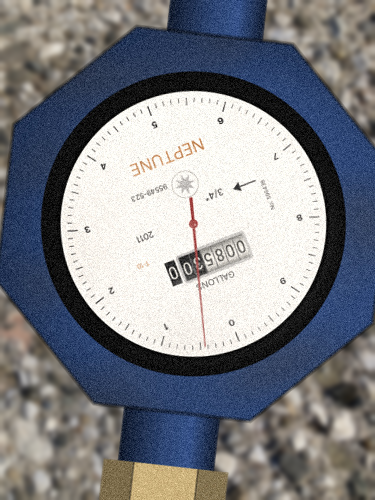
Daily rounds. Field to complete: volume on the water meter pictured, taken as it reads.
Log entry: 85300.4 gal
